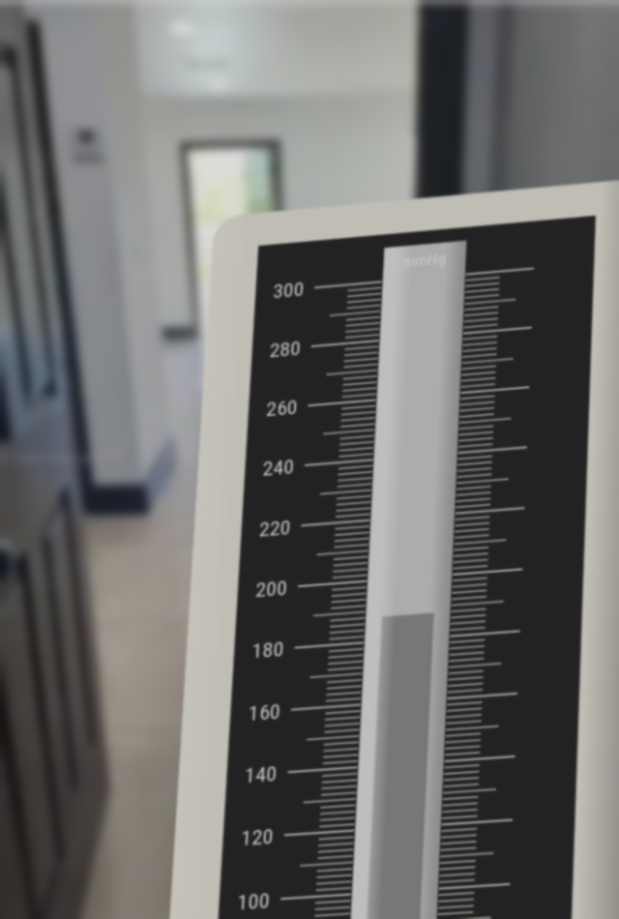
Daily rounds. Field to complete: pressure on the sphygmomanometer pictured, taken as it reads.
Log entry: 188 mmHg
